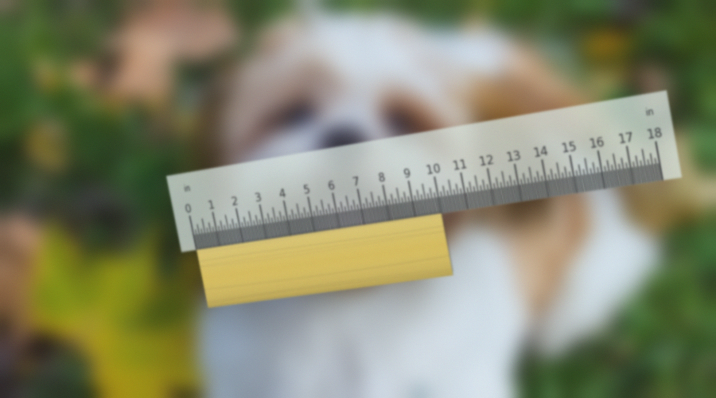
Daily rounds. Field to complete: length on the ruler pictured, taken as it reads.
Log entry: 10 in
